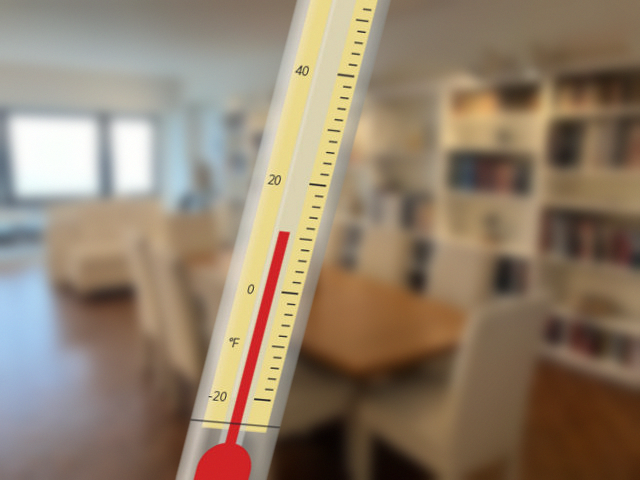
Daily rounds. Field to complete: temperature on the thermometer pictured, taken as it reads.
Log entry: 11 °F
